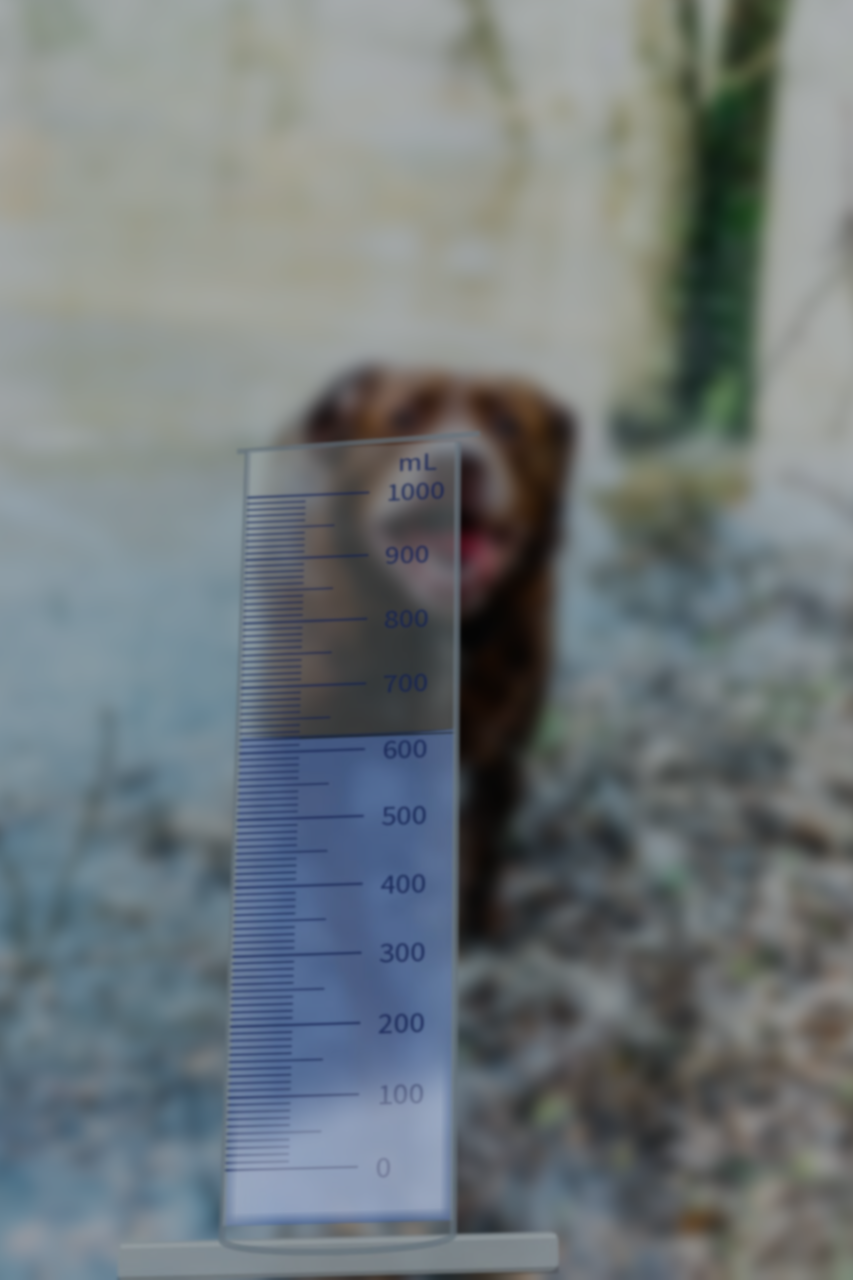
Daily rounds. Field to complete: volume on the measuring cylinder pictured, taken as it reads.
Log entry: 620 mL
